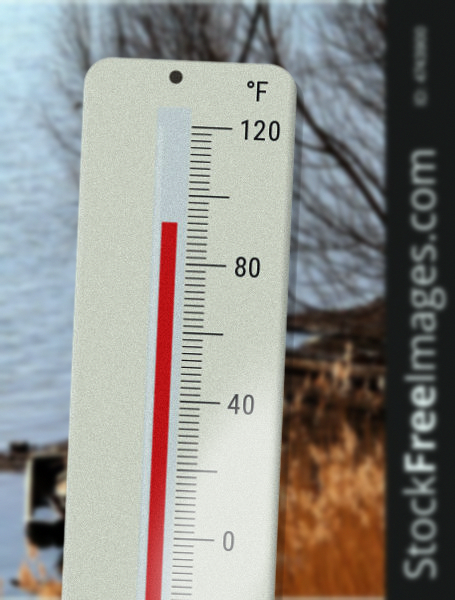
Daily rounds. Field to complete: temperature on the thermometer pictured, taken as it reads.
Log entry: 92 °F
